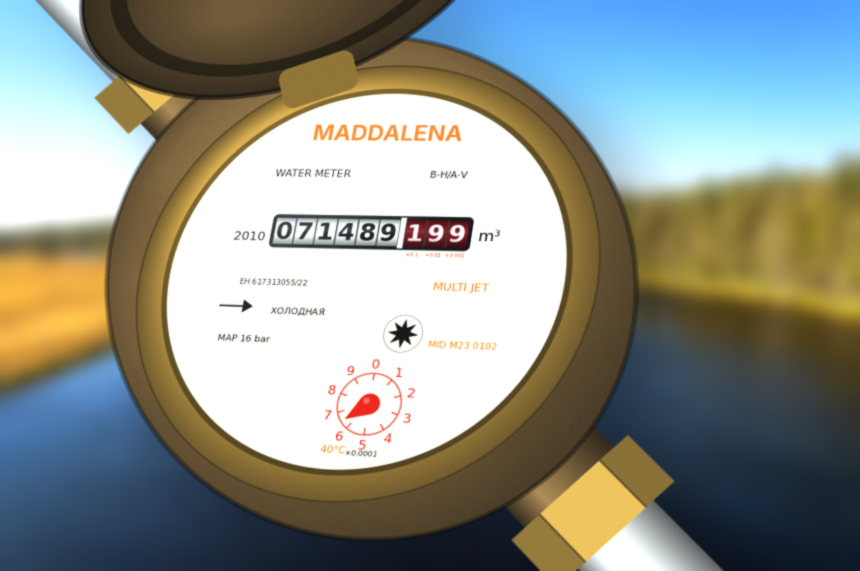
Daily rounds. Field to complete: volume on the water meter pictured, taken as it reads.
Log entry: 71489.1996 m³
